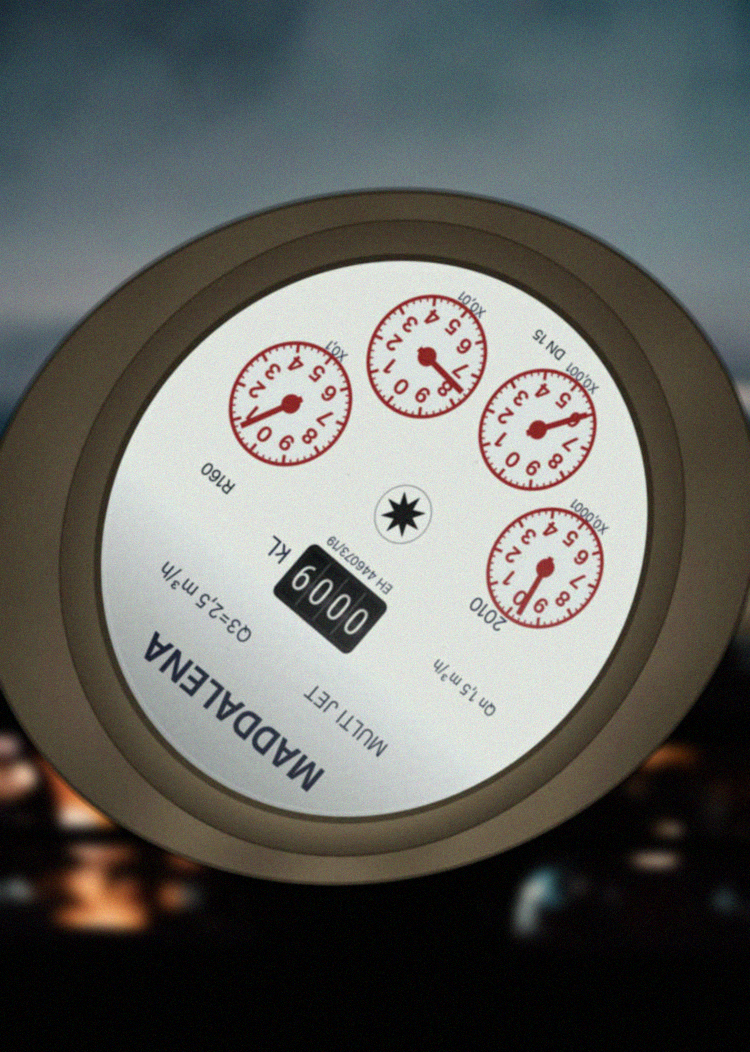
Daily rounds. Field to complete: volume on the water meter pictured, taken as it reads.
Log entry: 9.0759 kL
